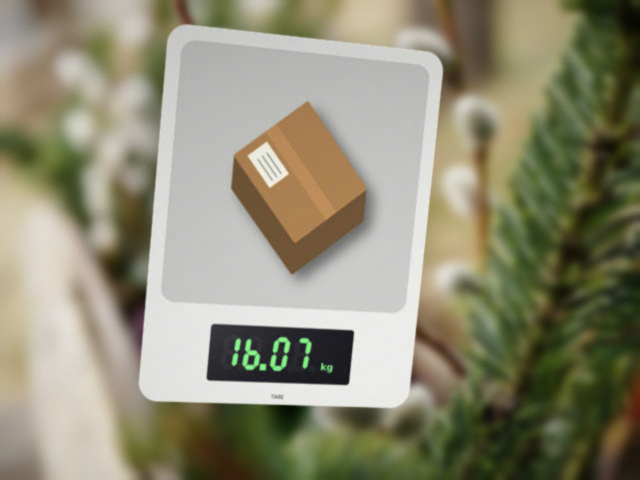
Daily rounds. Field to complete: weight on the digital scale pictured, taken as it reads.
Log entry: 16.07 kg
